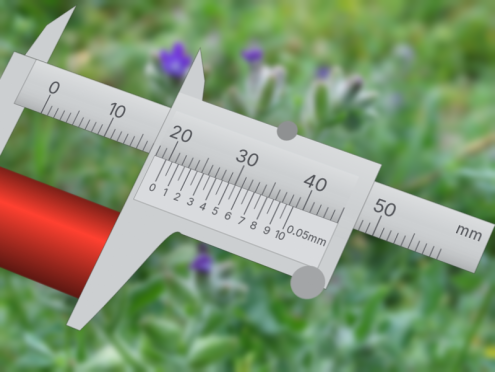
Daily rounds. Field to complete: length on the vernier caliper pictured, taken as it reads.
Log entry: 19.6 mm
